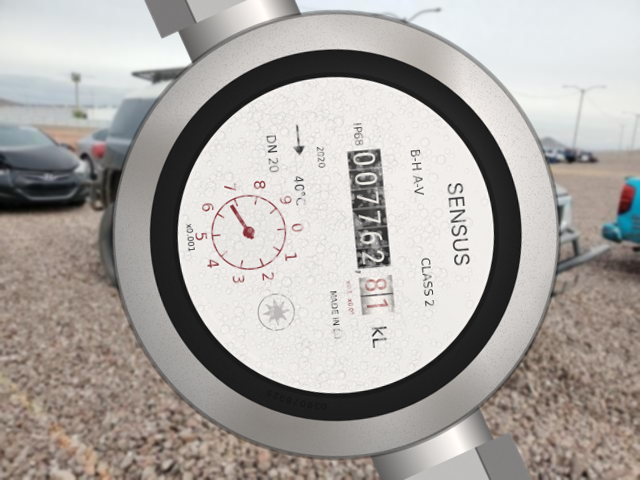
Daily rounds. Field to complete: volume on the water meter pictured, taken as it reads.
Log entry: 7762.816 kL
